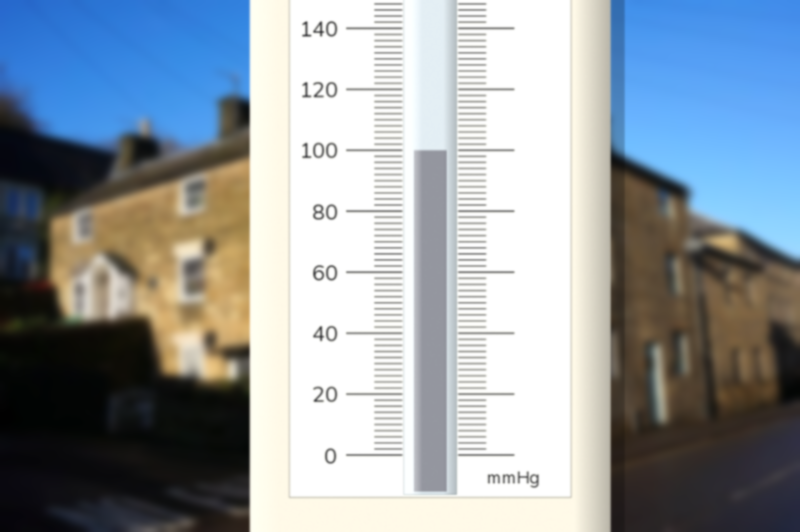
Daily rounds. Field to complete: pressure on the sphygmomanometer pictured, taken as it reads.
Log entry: 100 mmHg
